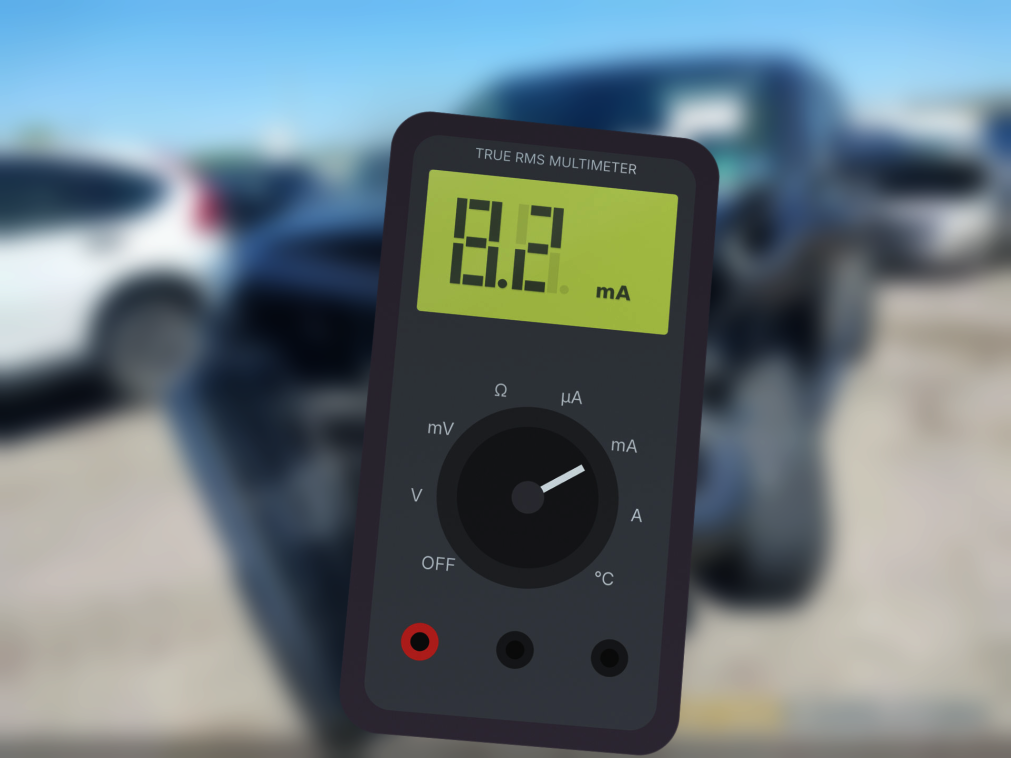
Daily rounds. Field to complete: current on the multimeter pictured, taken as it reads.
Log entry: 8.2 mA
